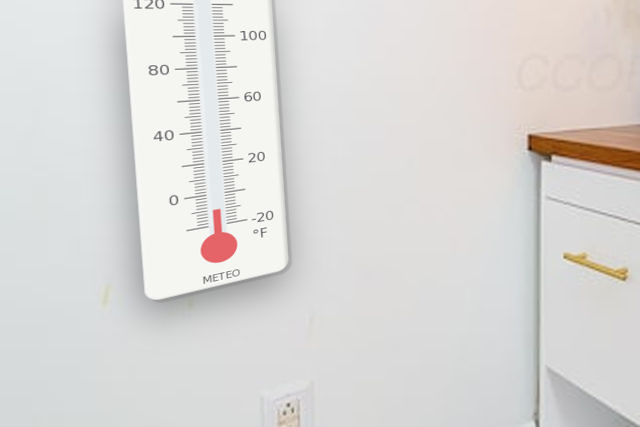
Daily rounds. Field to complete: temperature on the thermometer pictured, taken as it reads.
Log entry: -10 °F
